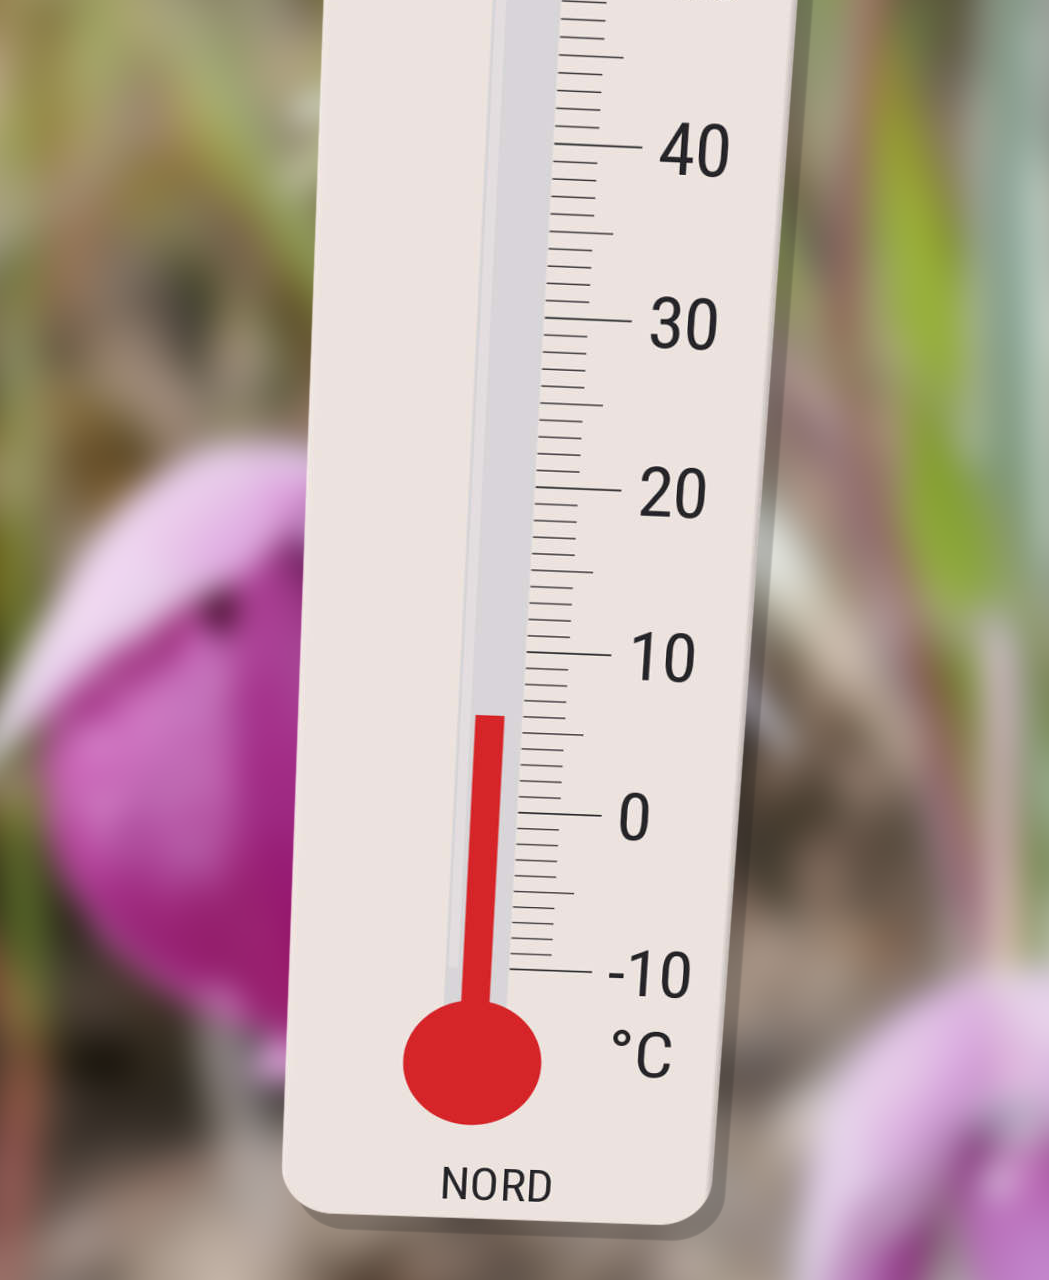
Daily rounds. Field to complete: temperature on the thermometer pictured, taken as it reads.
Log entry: 6 °C
